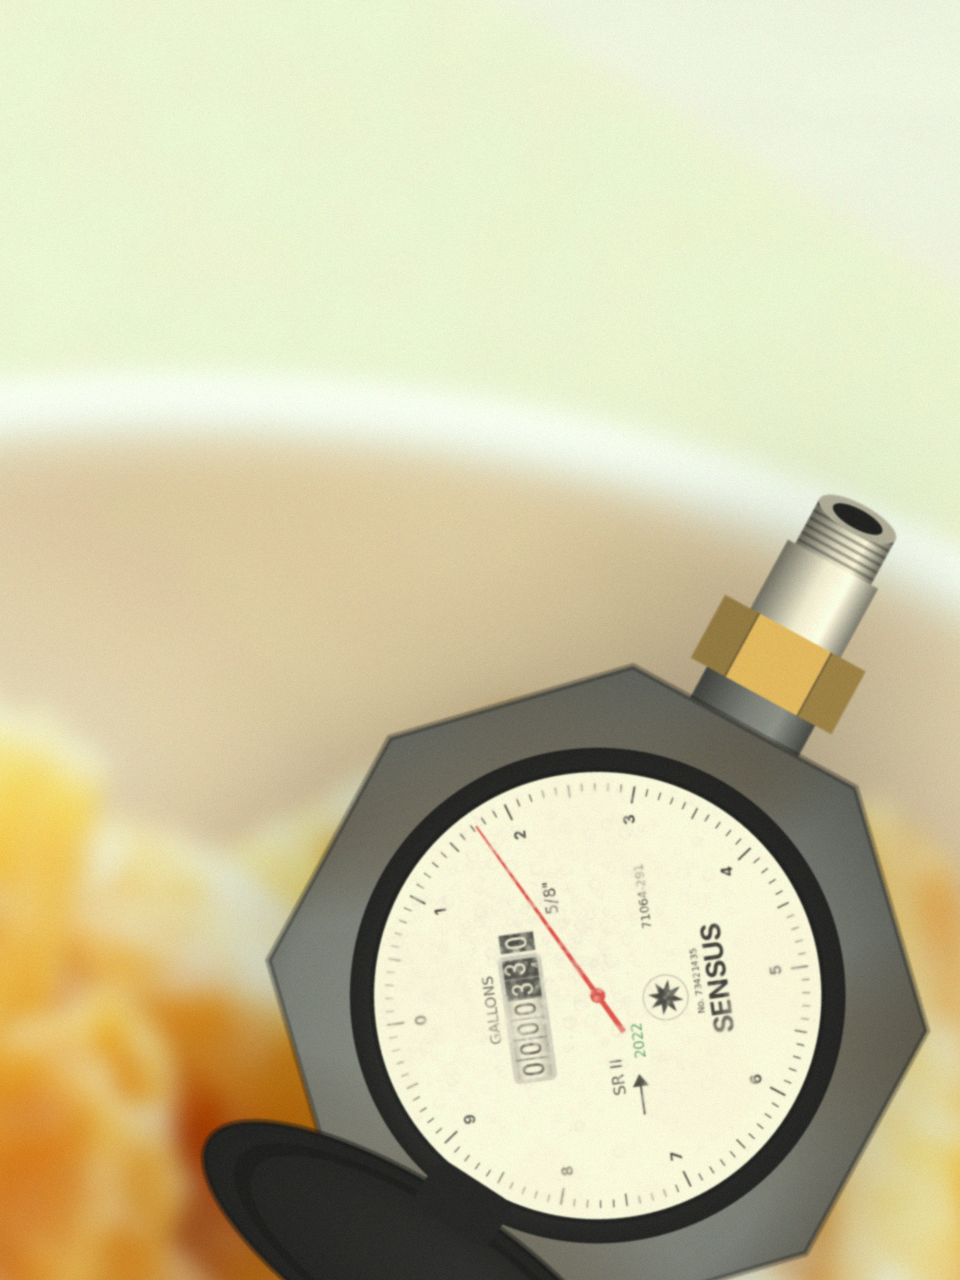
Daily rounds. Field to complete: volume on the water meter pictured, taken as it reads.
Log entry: 331.7 gal
